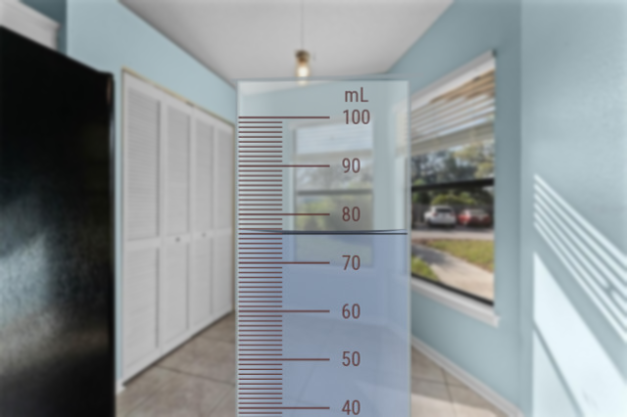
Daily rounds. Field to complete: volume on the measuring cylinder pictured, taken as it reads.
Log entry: 76 mL
